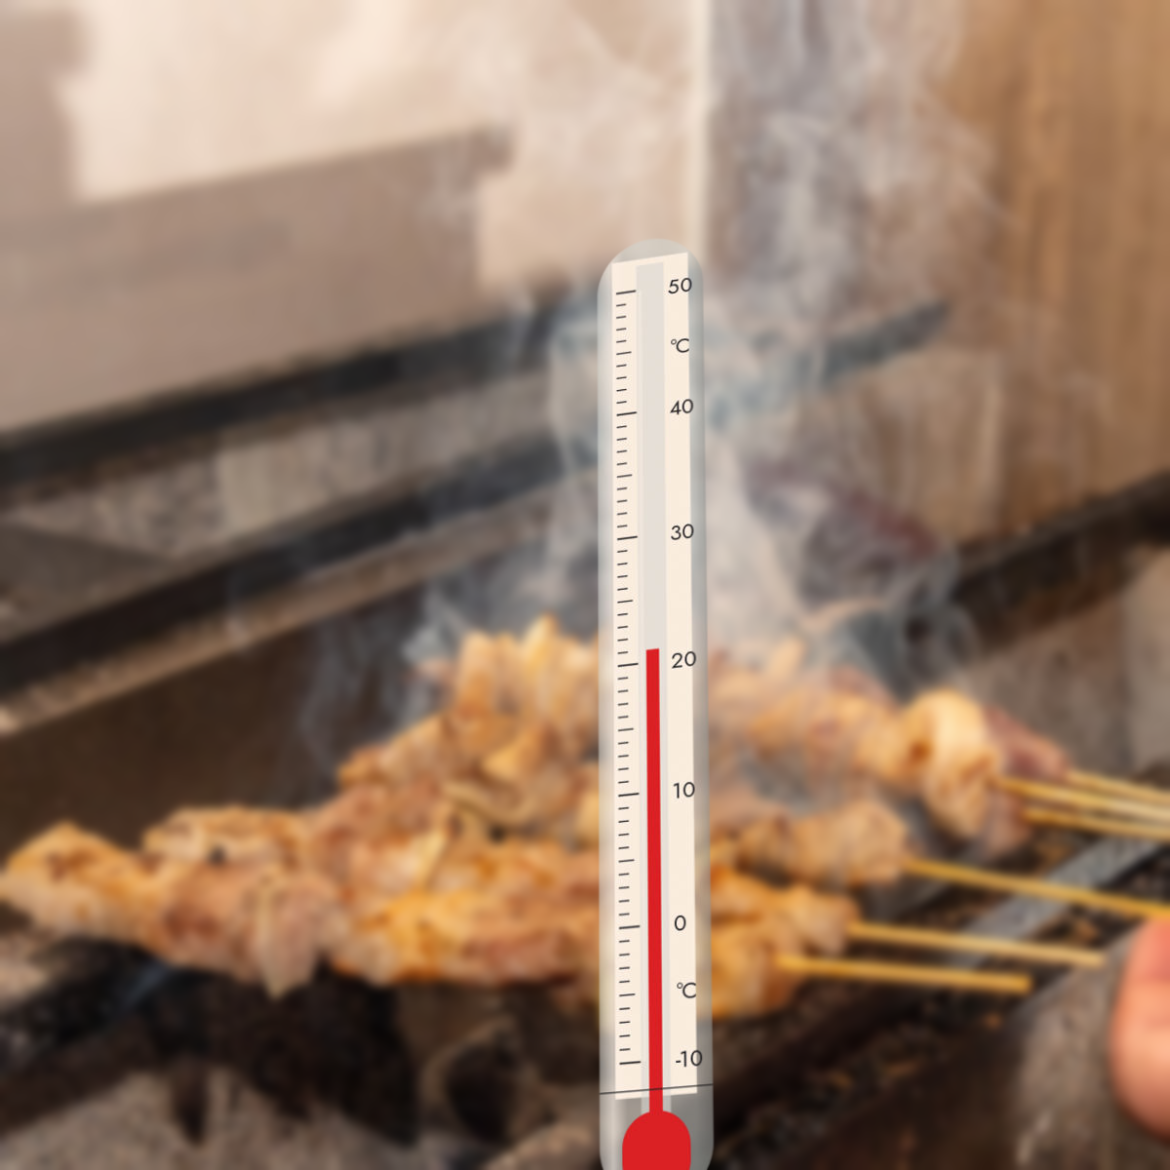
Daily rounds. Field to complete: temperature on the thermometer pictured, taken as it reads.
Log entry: 21 °C
